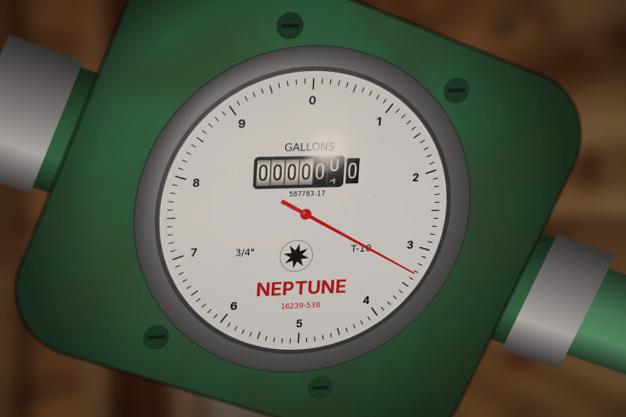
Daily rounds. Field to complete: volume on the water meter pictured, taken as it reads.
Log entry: 3.3 gal
